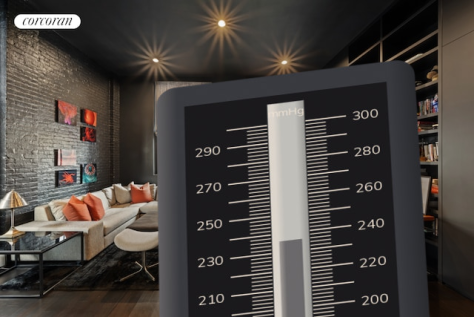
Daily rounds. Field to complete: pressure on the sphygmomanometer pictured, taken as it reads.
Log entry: 236 mmHg
